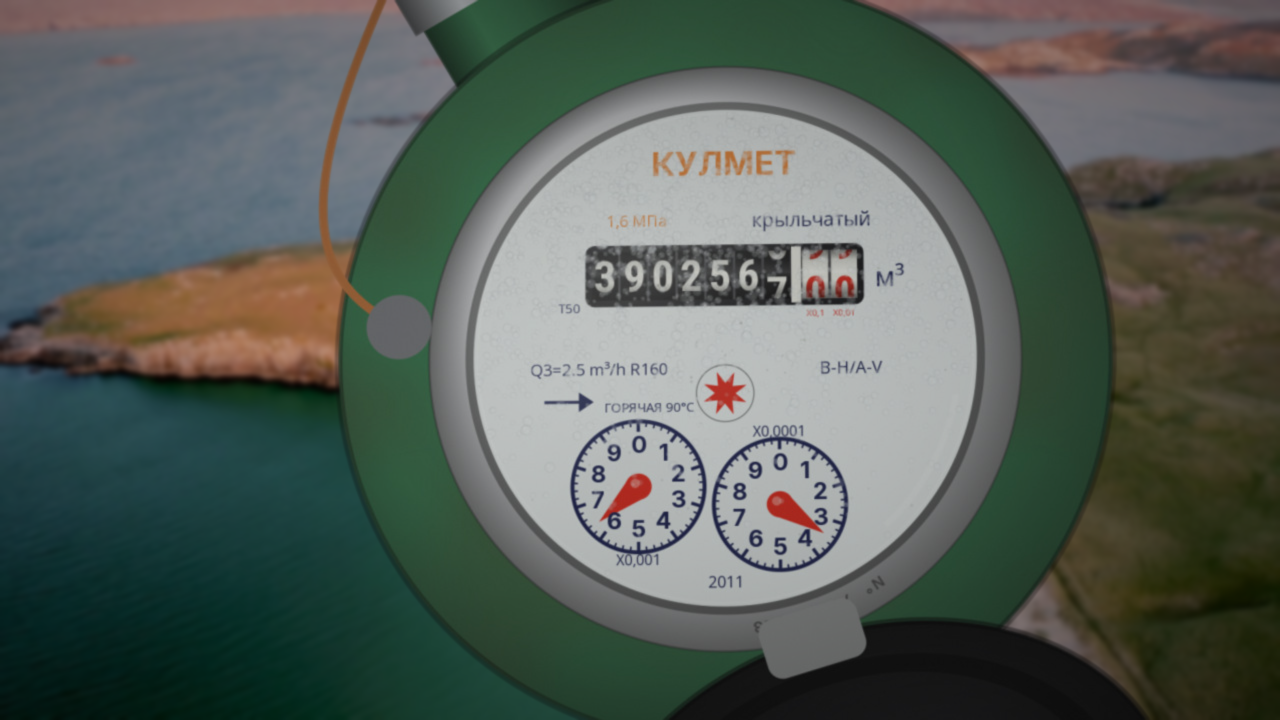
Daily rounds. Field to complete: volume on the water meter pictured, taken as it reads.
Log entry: 3902566.9963 m³
